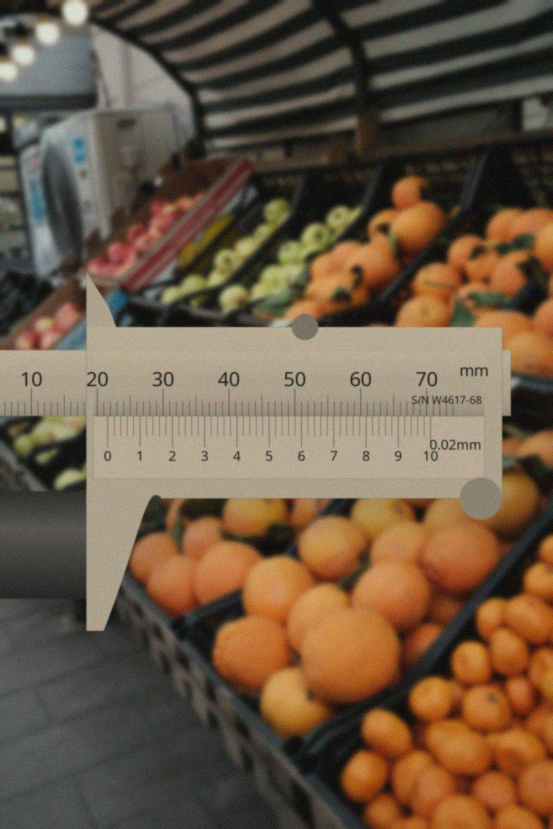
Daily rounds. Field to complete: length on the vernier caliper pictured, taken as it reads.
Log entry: 21.6 mm
